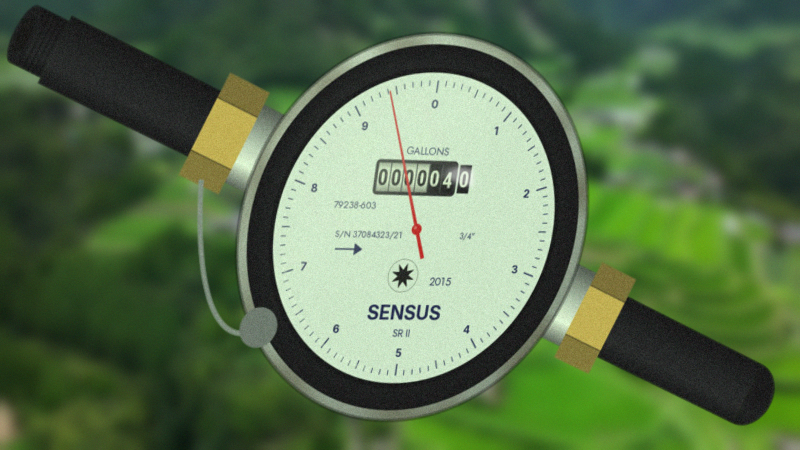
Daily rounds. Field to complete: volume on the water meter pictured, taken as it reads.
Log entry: 39.4 gal
